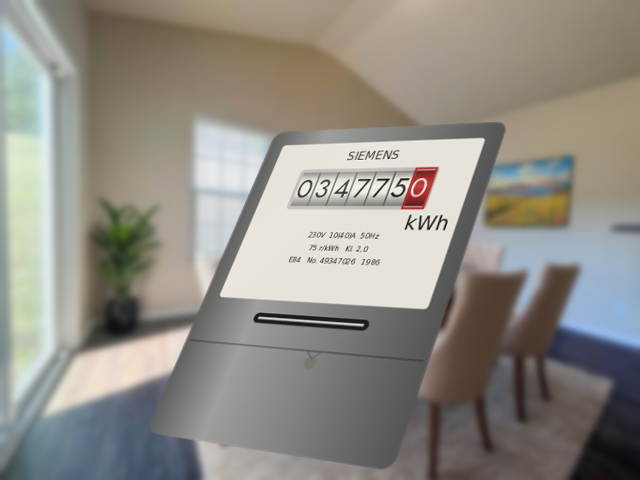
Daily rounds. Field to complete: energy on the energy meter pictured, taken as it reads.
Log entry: 34775.0 kWh
